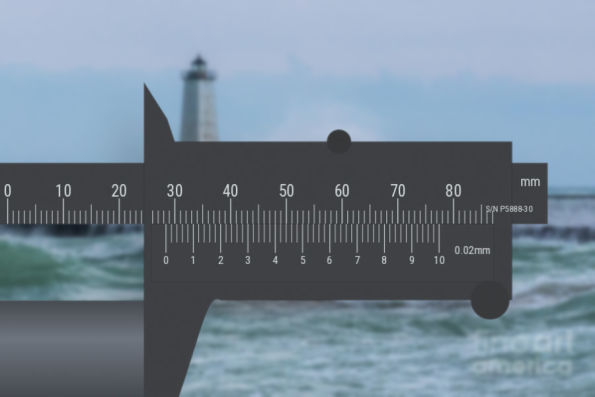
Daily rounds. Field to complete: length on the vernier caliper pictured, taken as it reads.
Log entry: 28.4 mm
